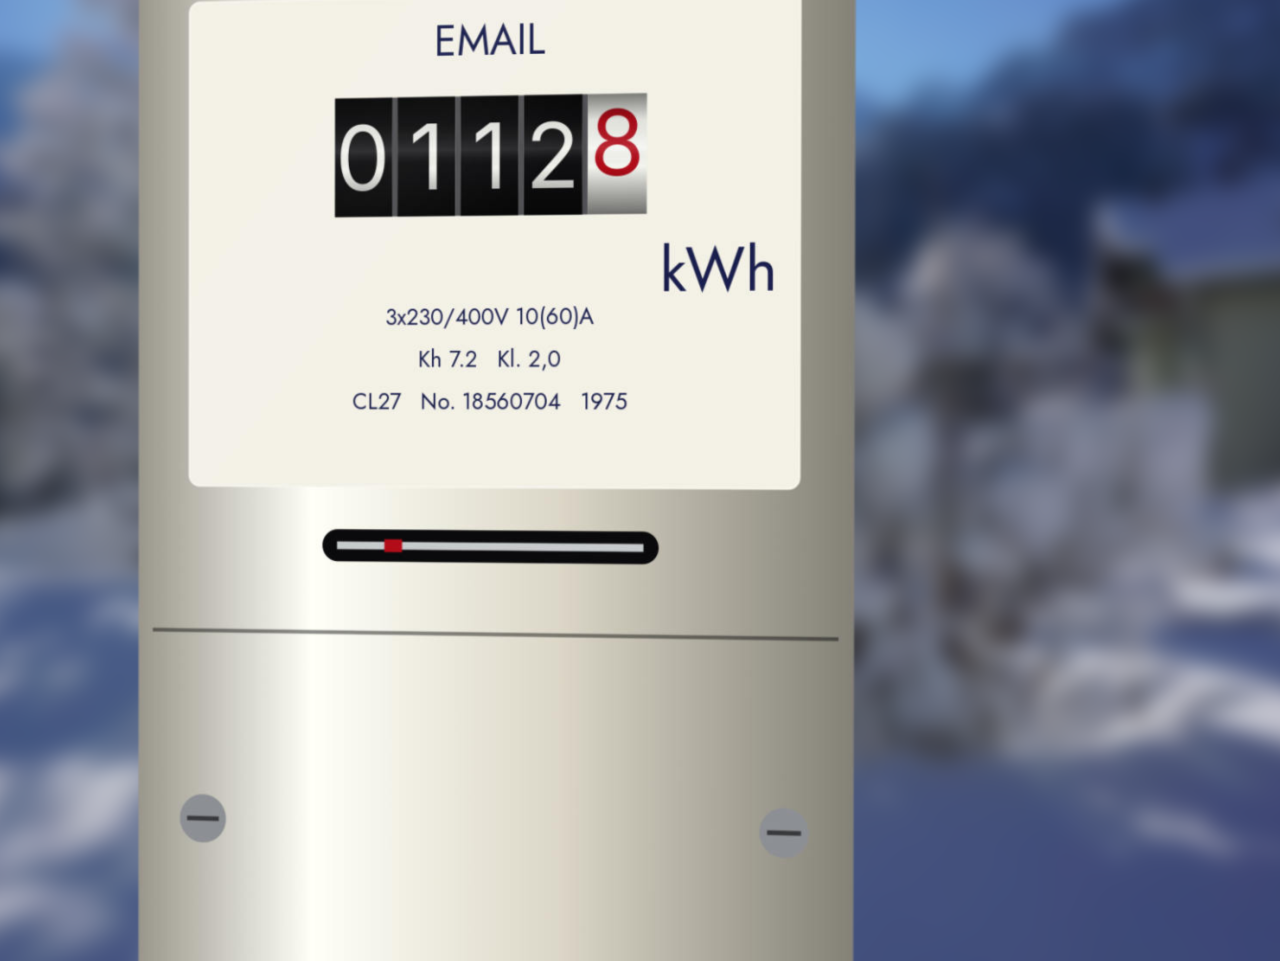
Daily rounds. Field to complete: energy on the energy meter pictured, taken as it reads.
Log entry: 112.8 kWh
